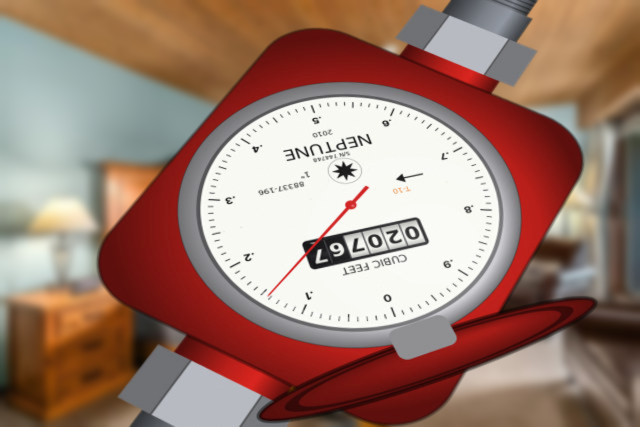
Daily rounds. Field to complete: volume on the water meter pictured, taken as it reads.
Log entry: 20767.14 ft³
